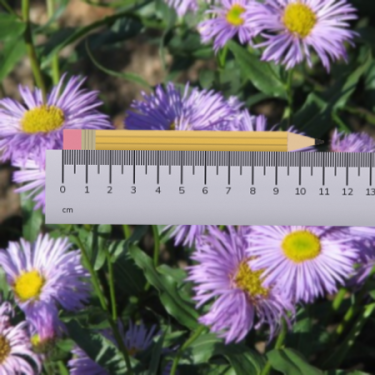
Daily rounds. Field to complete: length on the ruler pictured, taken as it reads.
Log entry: 11 cm
